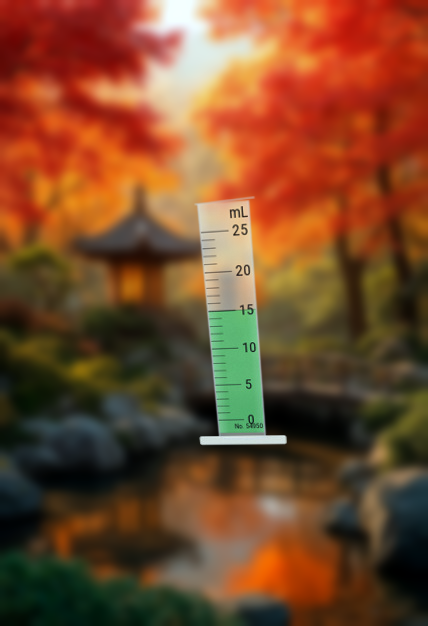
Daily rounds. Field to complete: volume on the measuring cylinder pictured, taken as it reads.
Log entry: 15 mL
